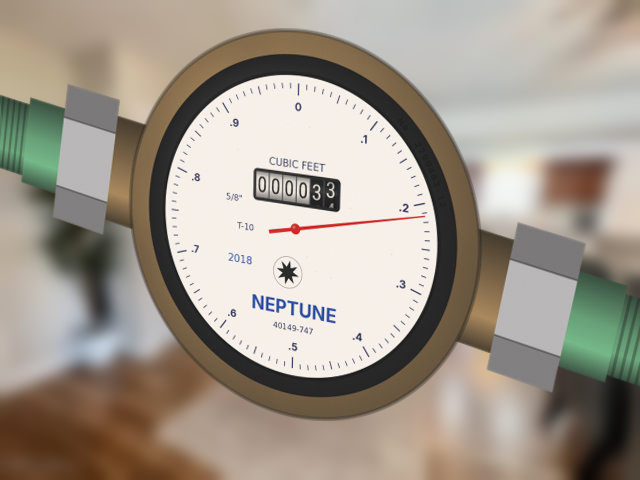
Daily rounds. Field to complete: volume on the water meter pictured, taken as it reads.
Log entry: 33.21 ft³
